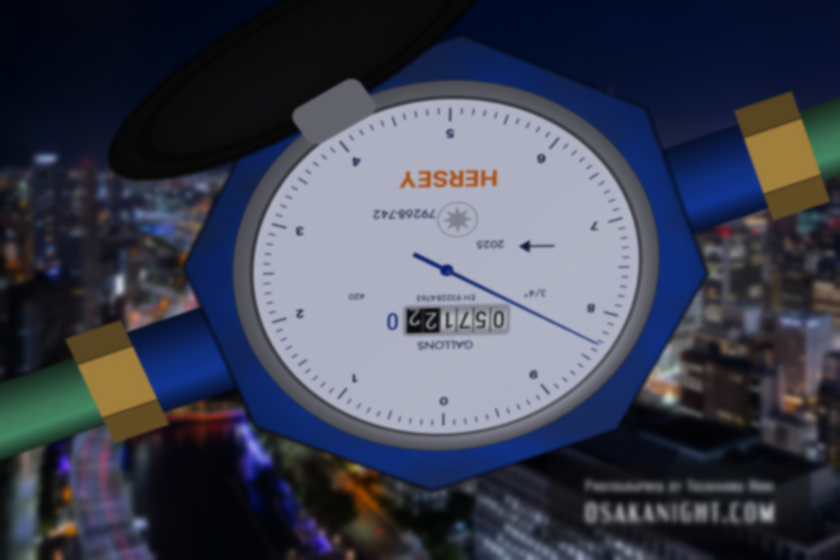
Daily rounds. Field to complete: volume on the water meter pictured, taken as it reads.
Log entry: 571218.3 gal
